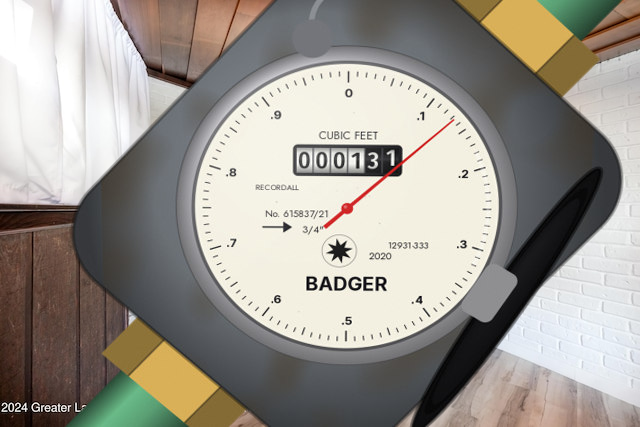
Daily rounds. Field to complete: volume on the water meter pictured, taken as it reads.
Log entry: 131.13 ft³
